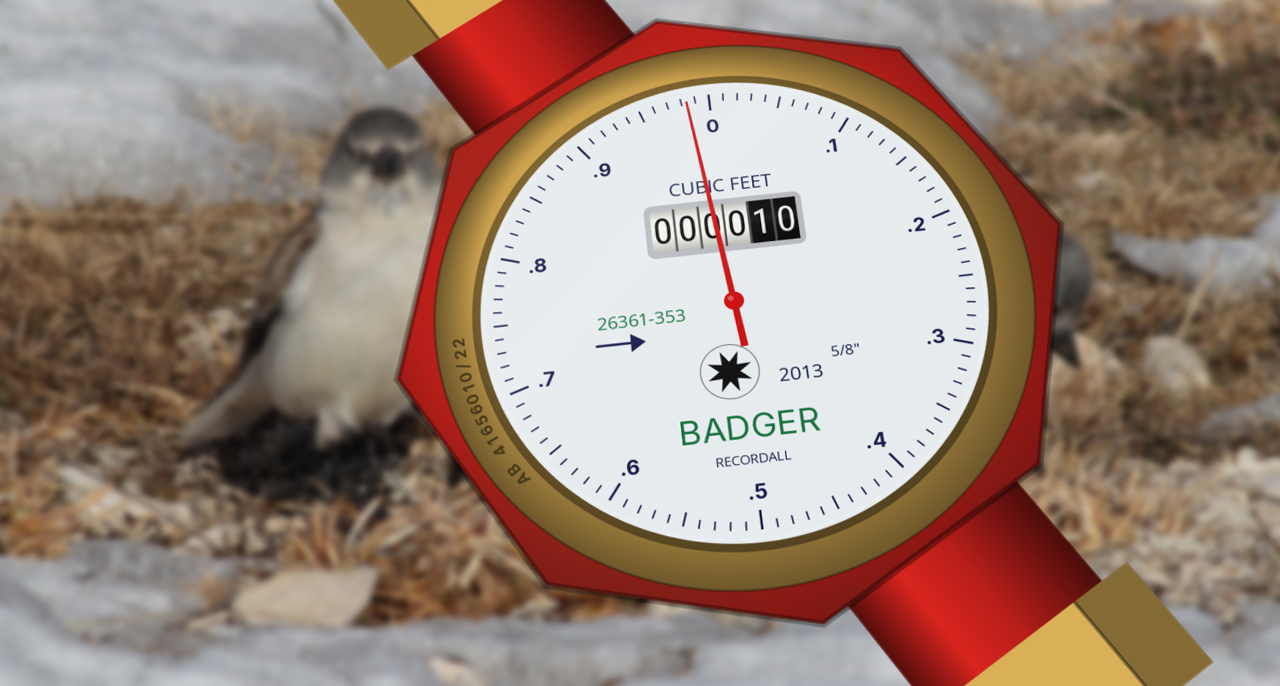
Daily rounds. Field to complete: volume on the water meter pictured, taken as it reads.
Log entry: 9.98 ft³
